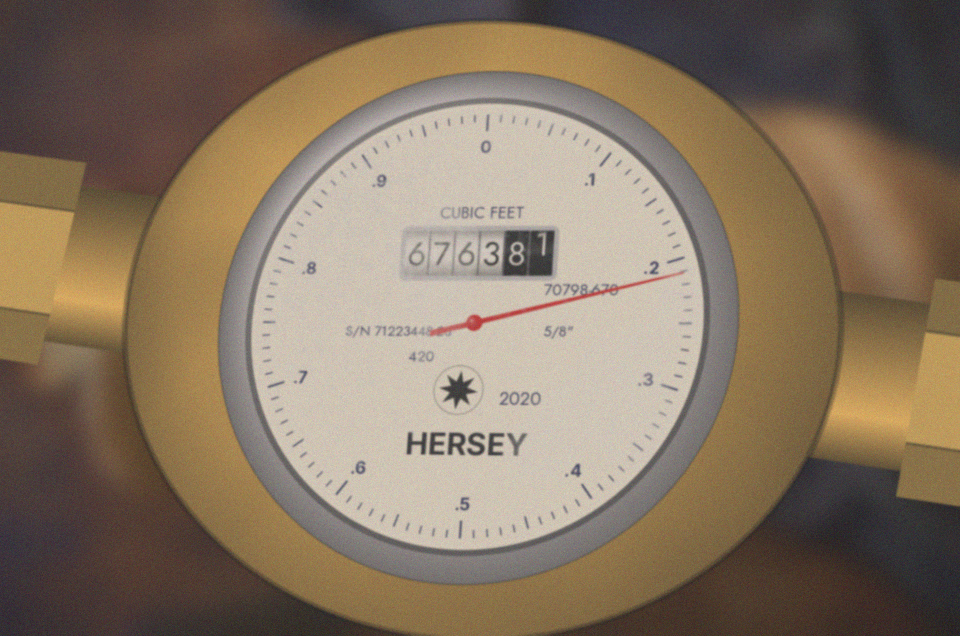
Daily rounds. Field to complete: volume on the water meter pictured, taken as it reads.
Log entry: 676381.21 ft³
